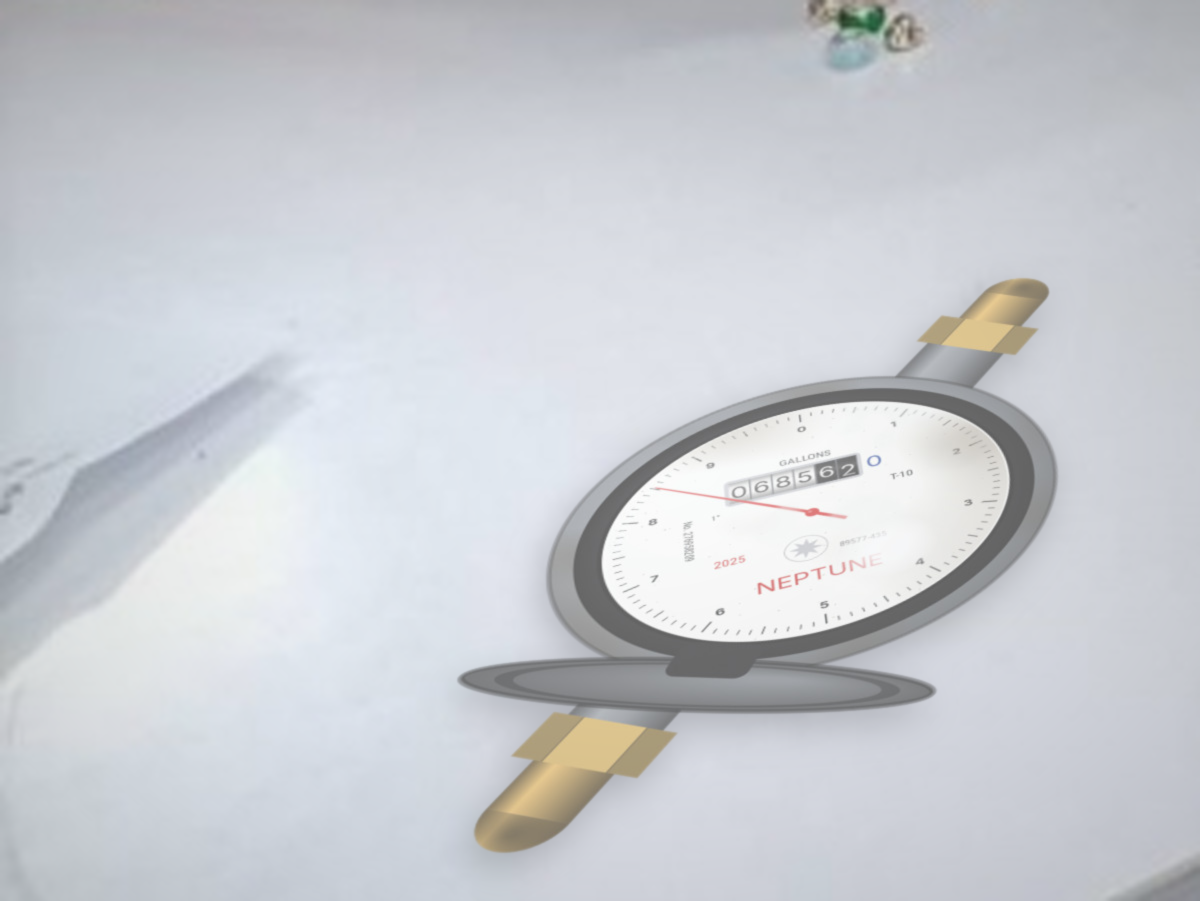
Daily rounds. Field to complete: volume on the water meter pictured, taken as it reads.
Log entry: 685618.5 gal
